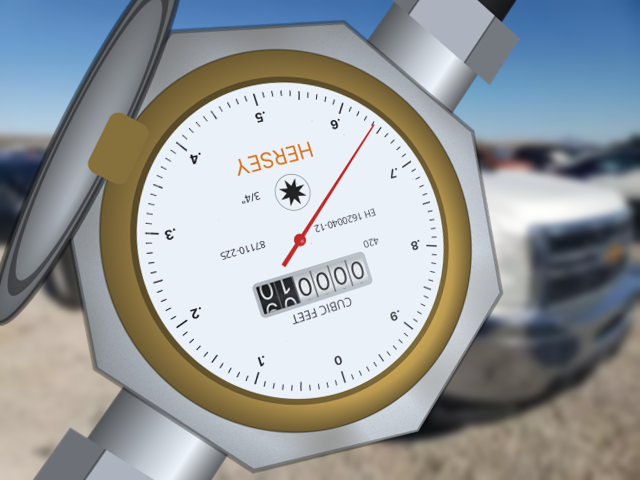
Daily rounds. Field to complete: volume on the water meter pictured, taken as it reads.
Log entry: 9.64 ft³
